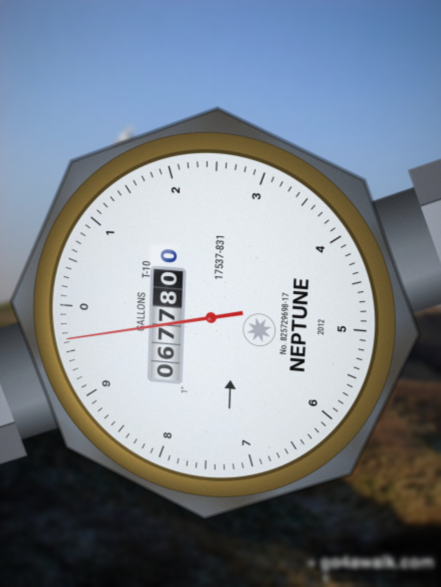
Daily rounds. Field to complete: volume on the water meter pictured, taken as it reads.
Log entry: 677799.6 gal
